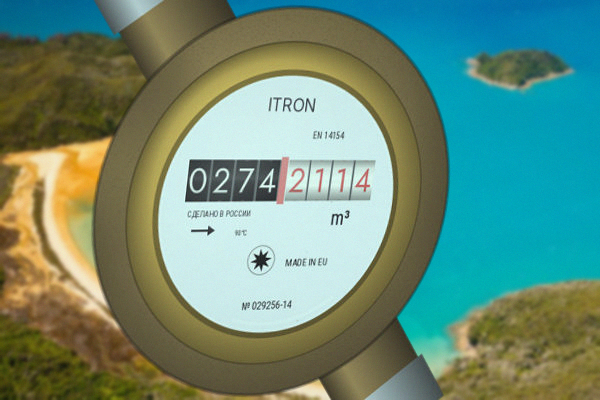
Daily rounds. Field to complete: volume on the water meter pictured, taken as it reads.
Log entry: 274.2114 m³
